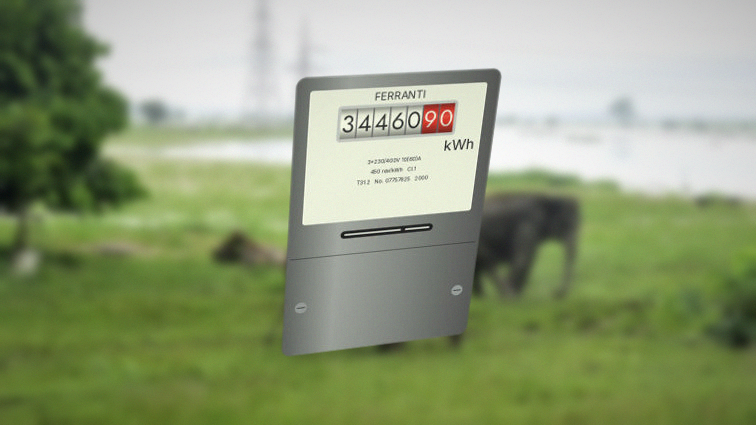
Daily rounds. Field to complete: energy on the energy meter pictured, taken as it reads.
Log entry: 34460.90 kWh
